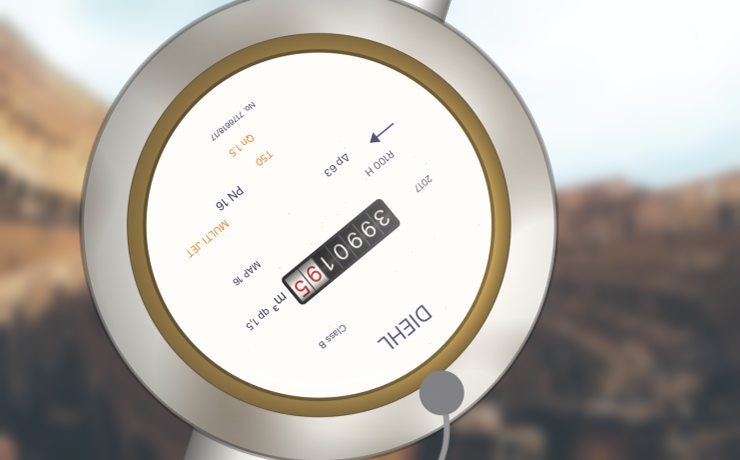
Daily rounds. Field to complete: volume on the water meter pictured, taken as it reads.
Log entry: 39901.95 m³
